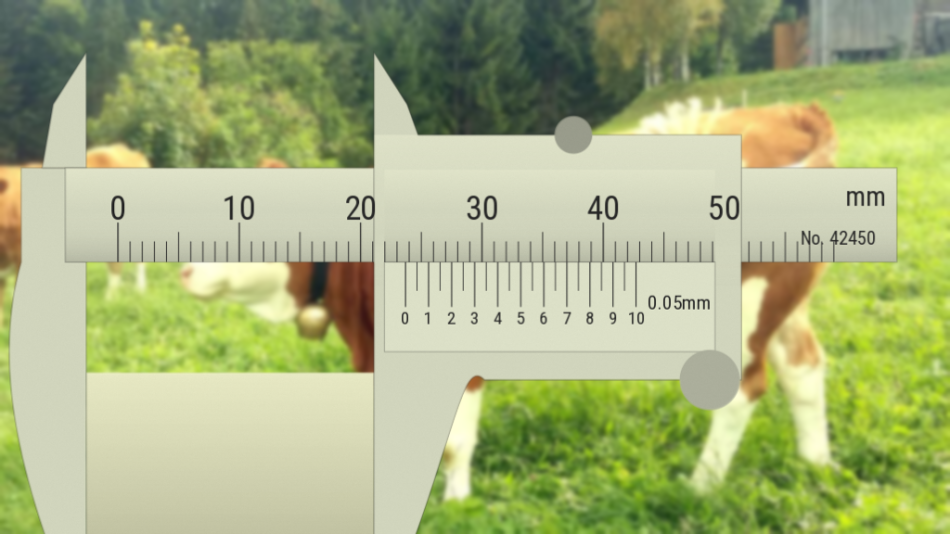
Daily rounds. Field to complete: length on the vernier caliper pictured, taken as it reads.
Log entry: 23.7 mm
